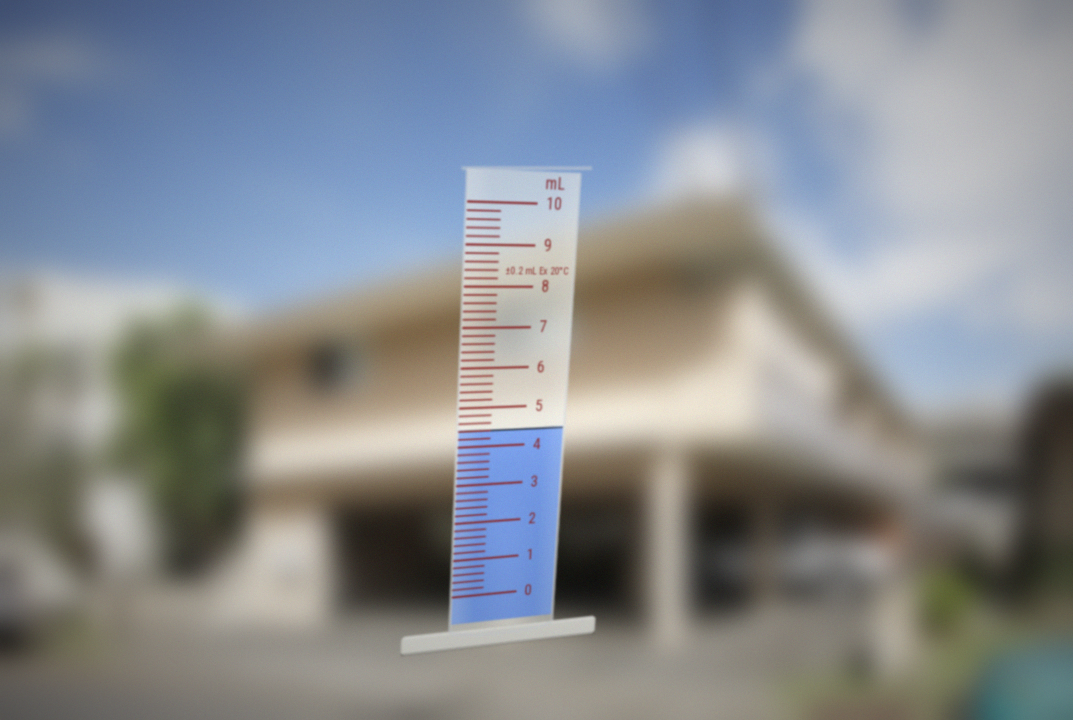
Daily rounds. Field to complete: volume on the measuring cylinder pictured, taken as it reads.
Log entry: 4.4 mL
